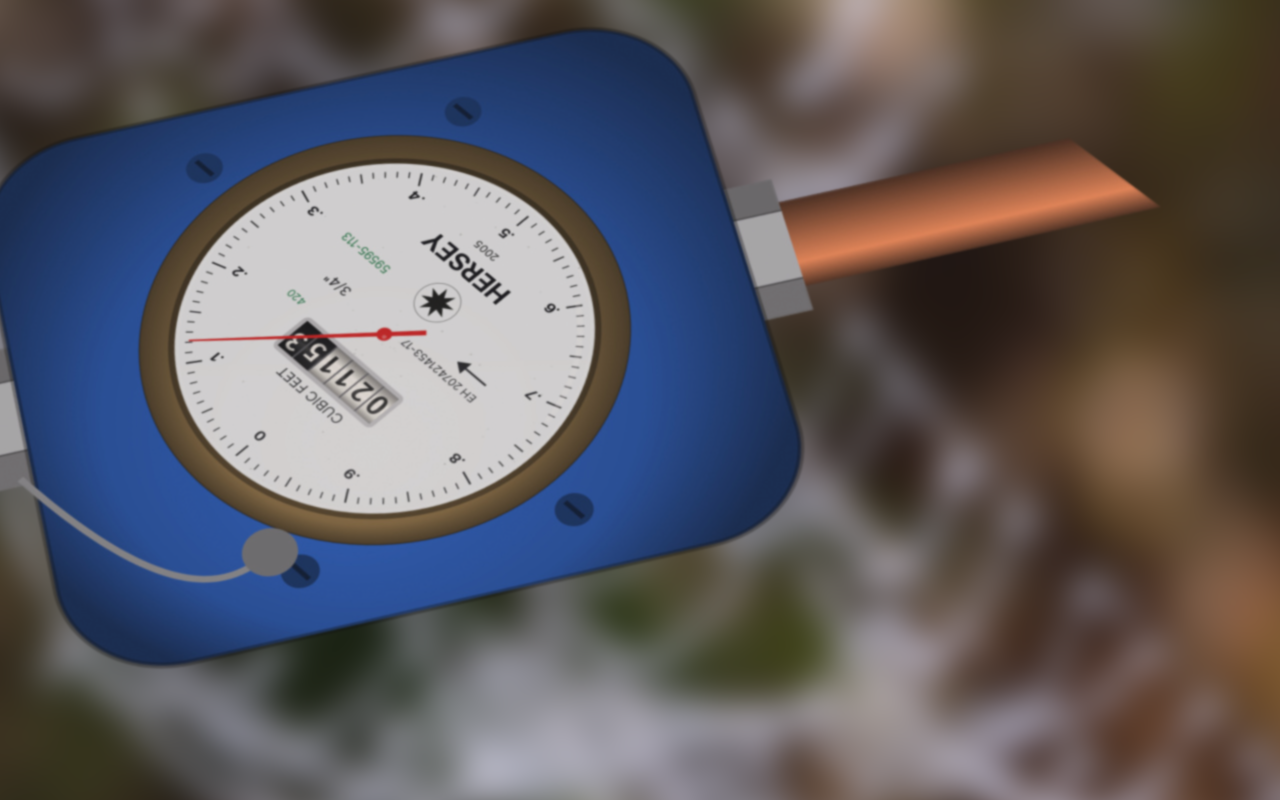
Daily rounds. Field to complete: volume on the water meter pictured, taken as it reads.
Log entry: 21153.12 ft³
